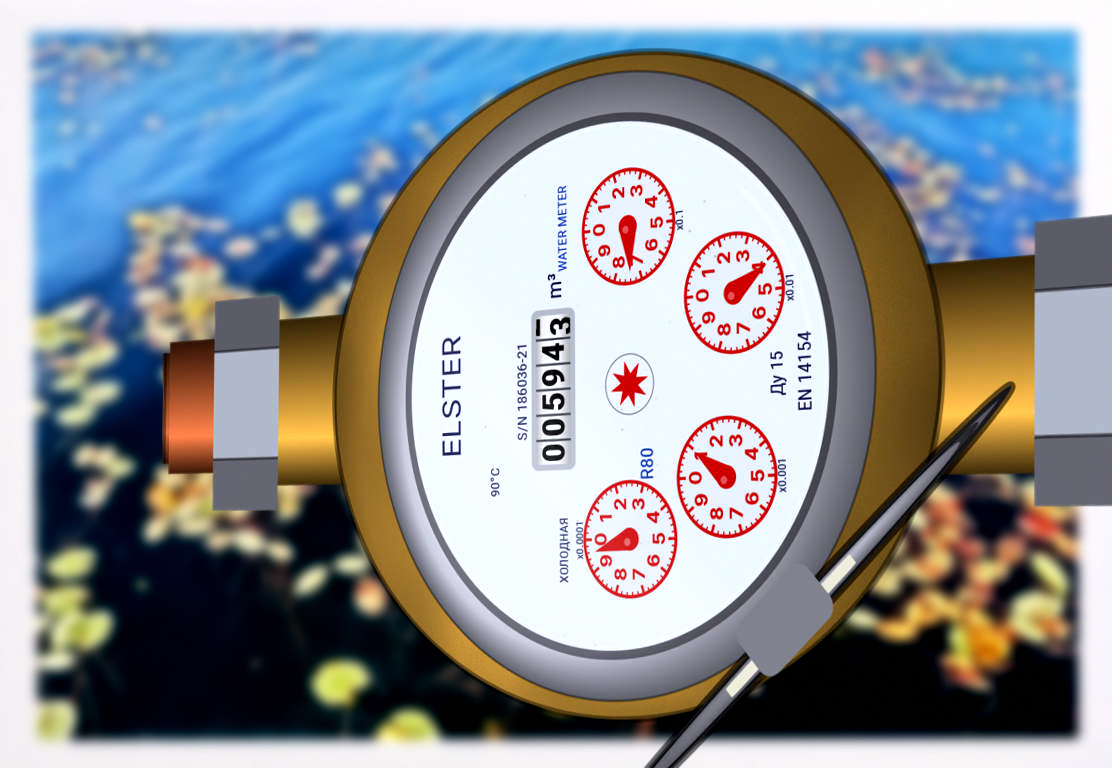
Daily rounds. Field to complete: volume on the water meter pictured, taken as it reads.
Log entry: 5942.7409 m³
